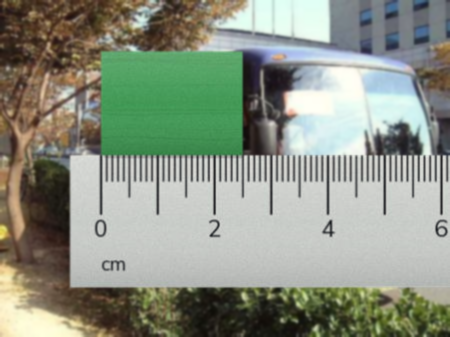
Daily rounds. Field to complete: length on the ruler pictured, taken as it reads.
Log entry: 2.5 cm
